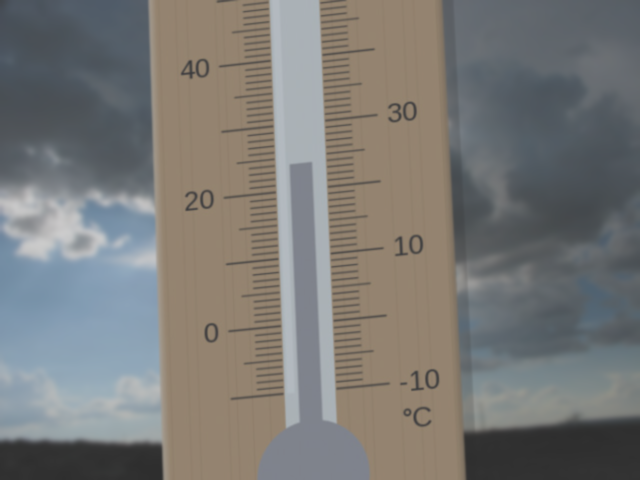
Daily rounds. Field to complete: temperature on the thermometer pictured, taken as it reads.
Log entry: 24 °C
